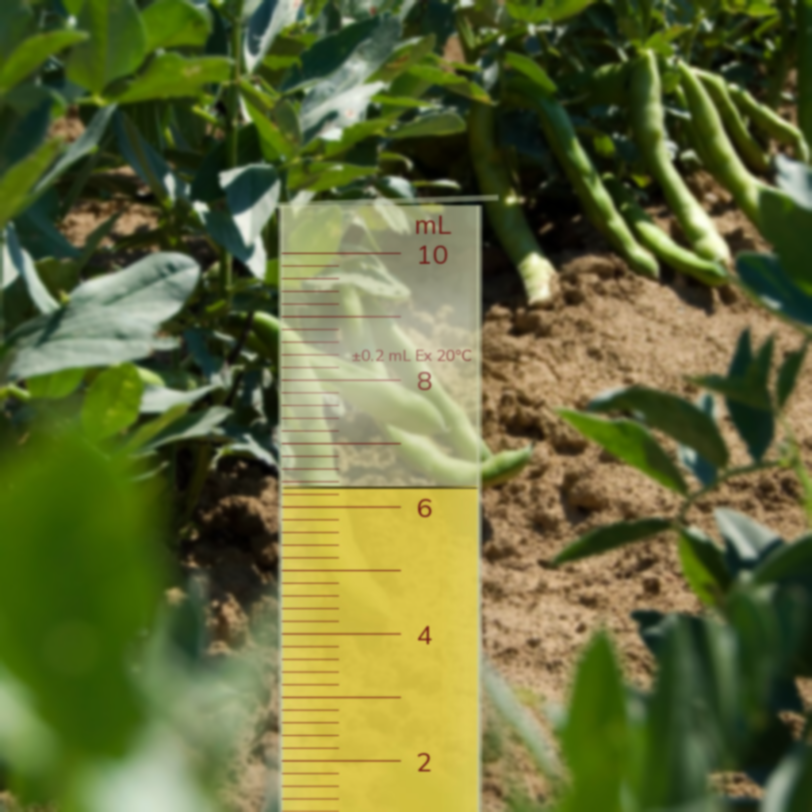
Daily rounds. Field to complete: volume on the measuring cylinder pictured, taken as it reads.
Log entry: 6.3 mL
